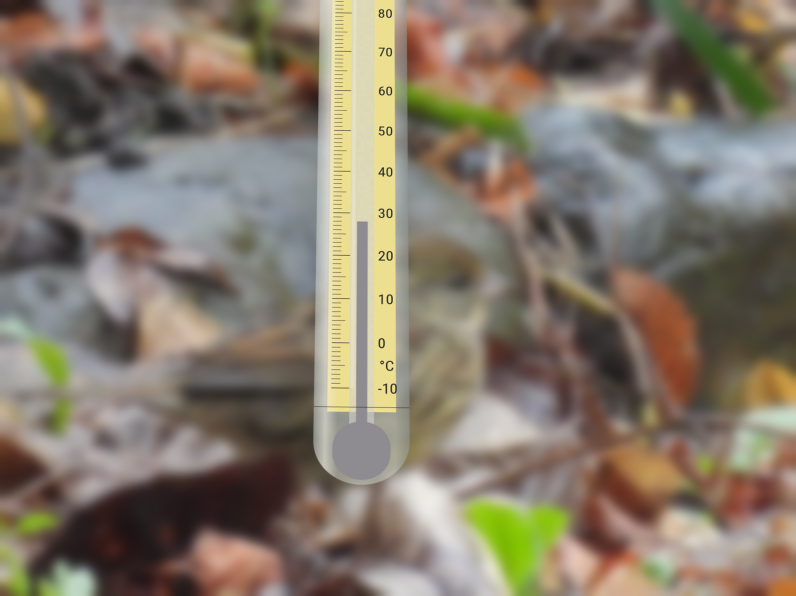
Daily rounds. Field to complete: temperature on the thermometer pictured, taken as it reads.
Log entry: 28 °C
